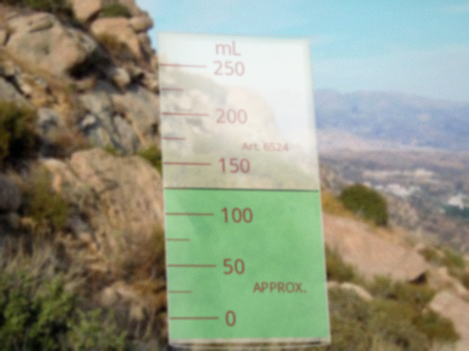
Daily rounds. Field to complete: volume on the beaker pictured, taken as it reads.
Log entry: 125 mL
